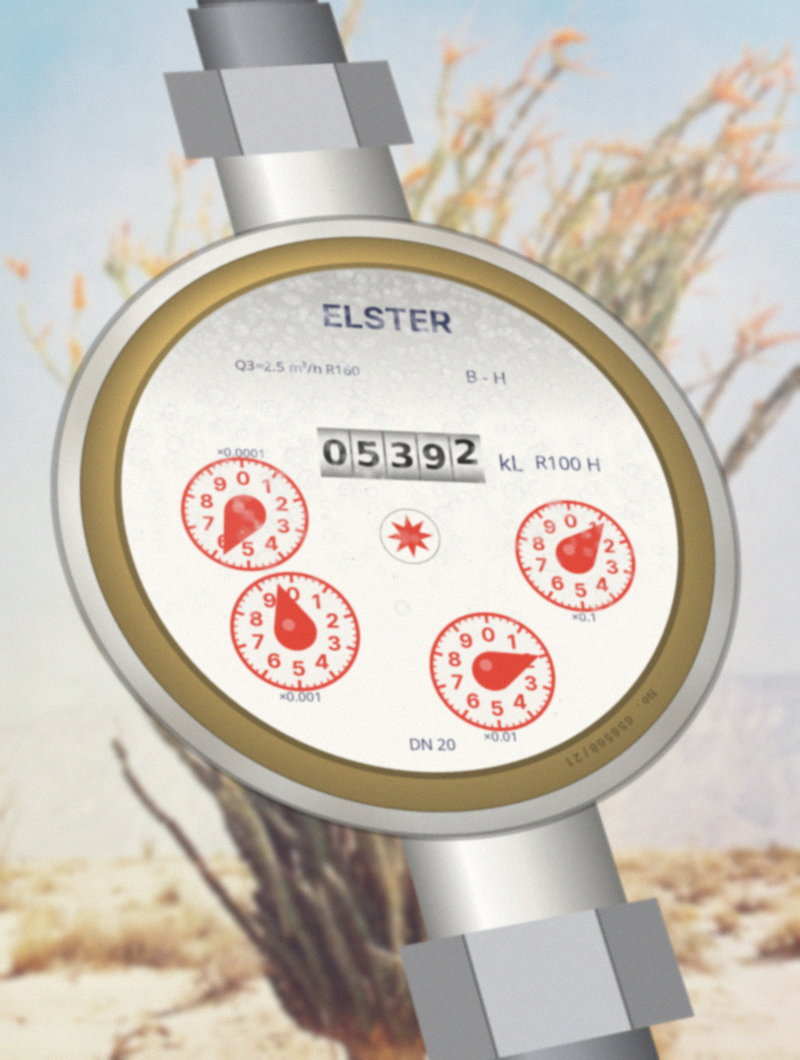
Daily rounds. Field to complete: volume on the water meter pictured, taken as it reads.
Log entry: 5392.1195 kL
